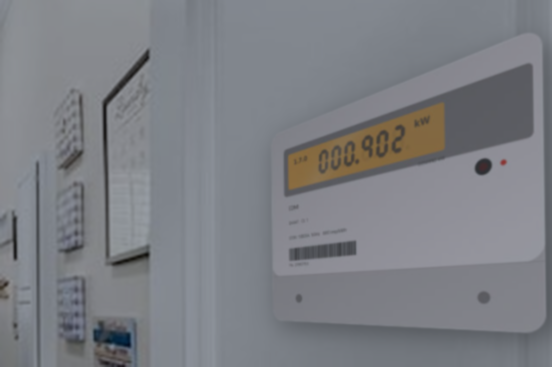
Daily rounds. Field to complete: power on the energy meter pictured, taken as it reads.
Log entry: 0.902 kW
